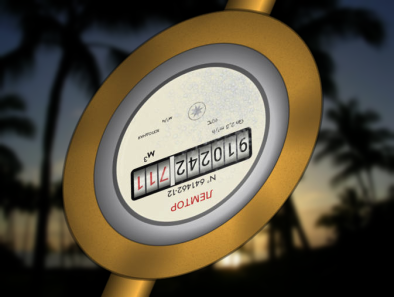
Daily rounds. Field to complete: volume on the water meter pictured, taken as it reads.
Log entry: 910242.711 m³
